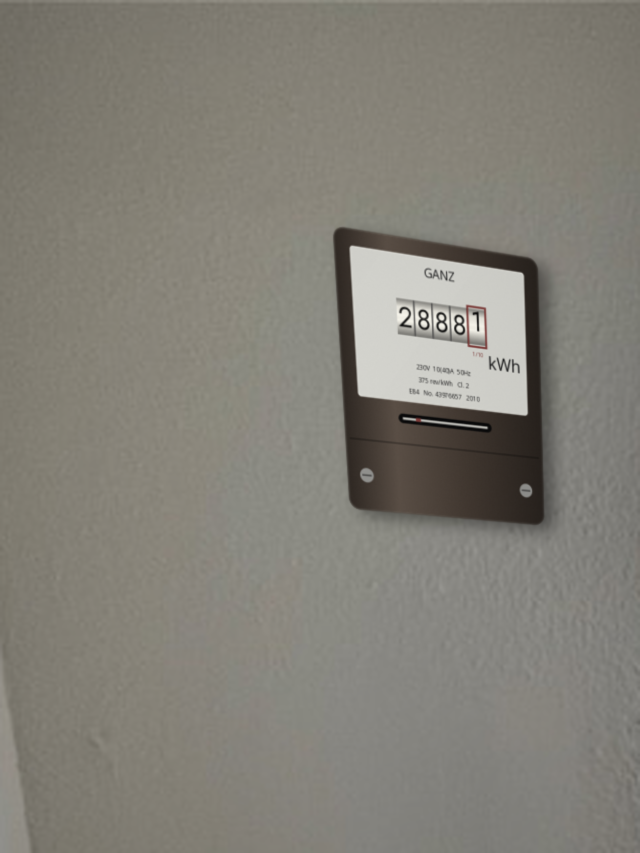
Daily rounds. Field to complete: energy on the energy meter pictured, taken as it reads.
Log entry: 2888.1 kWh
